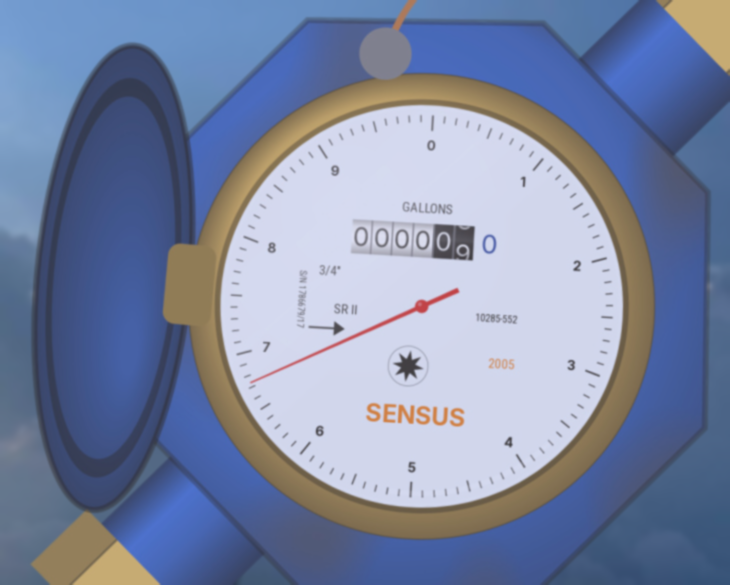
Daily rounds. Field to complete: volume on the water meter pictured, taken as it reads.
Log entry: 86.7 gal
